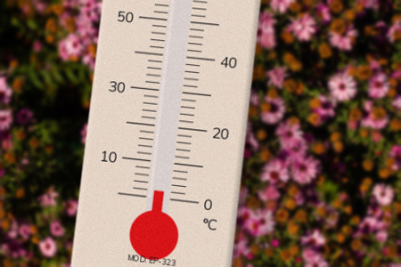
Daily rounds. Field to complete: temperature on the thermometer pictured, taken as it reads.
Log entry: 2 °C
